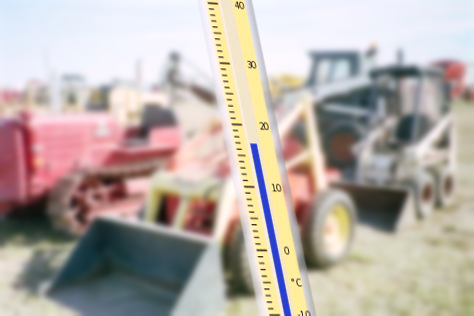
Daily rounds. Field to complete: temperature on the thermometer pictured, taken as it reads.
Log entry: 17 °C
